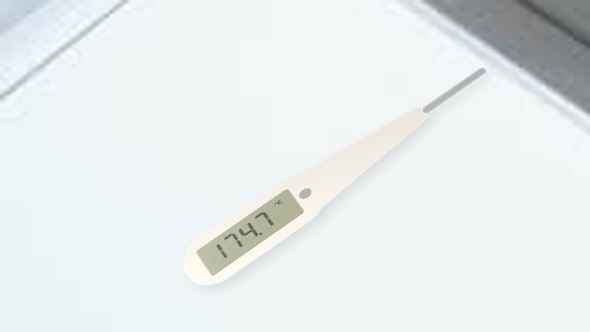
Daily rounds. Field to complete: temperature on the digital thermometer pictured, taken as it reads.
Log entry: 174.7 °C
